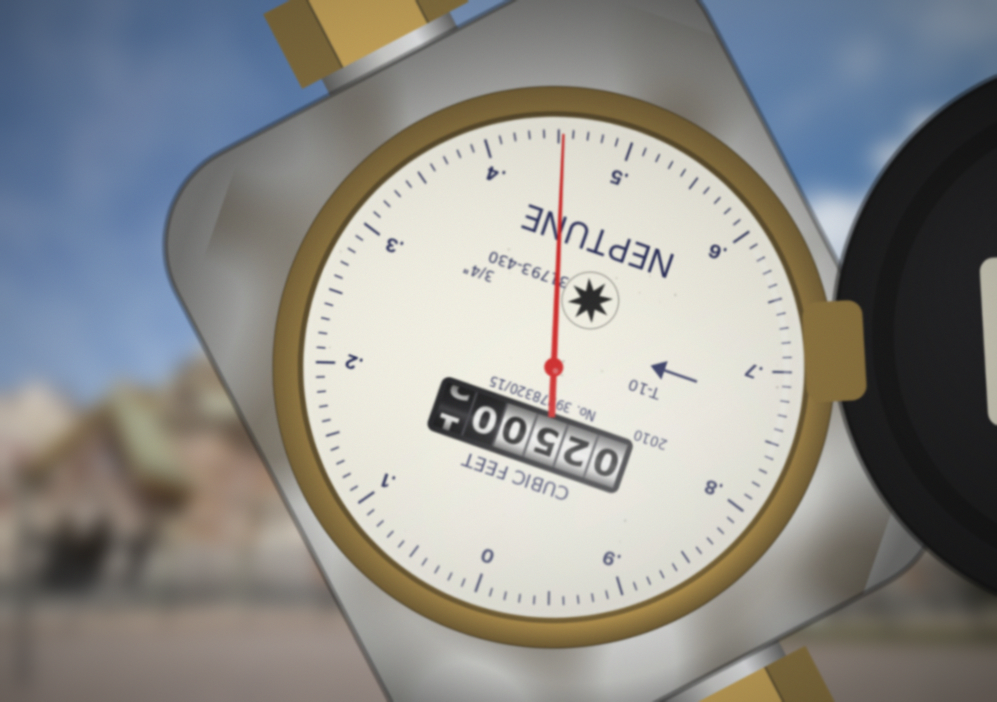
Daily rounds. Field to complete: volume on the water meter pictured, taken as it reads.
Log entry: 25001.45 ft³
